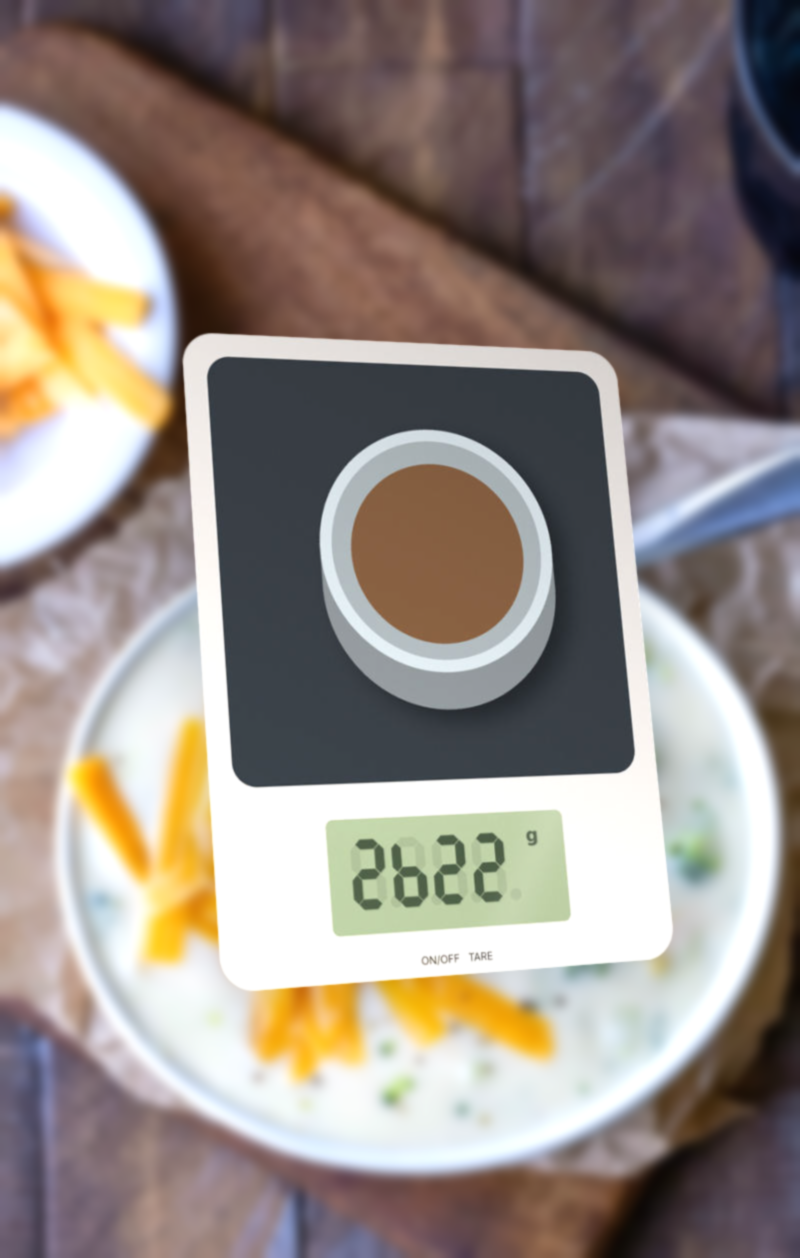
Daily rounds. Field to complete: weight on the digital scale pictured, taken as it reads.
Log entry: 2622 g
